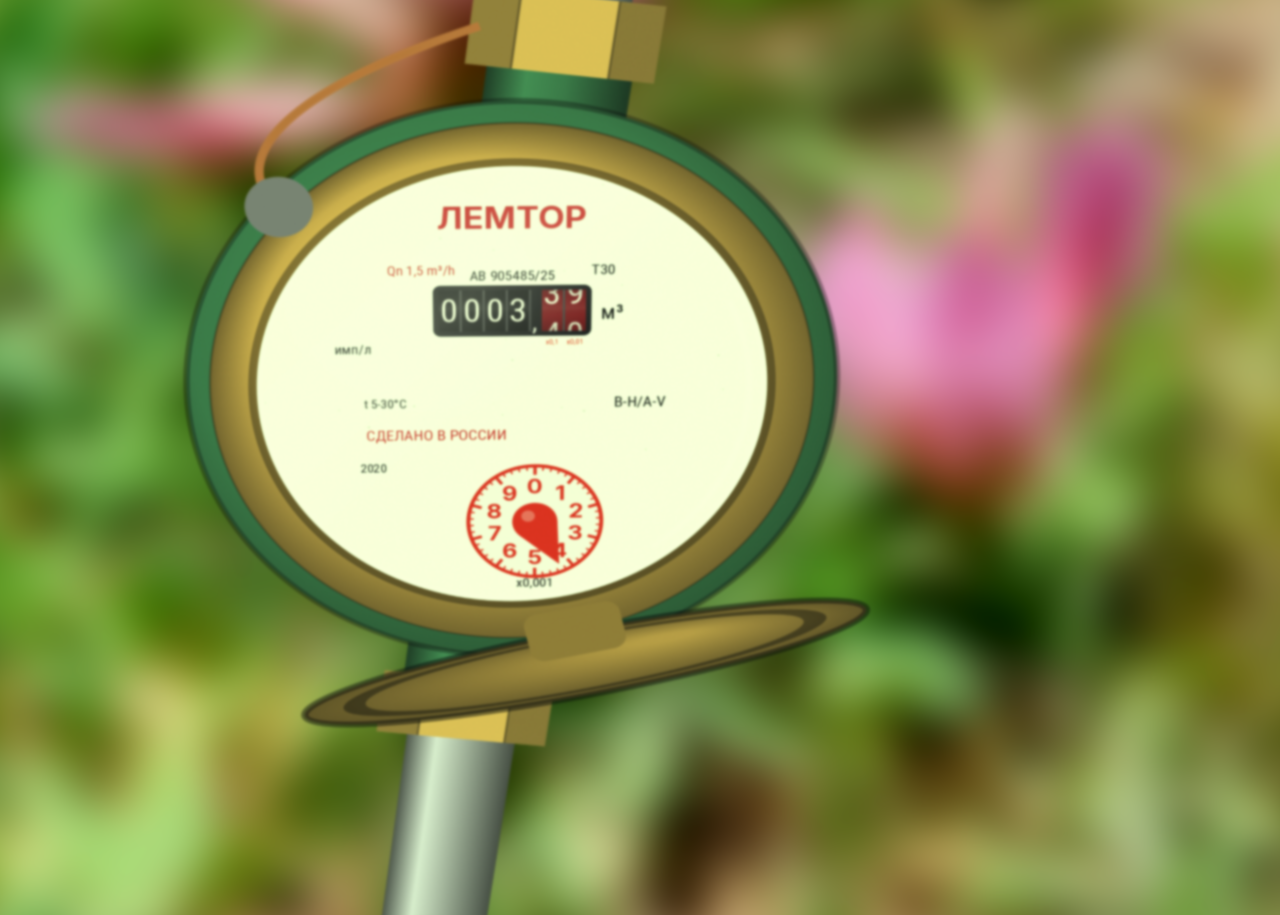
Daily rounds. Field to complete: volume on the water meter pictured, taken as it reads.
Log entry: 3.394 m³
